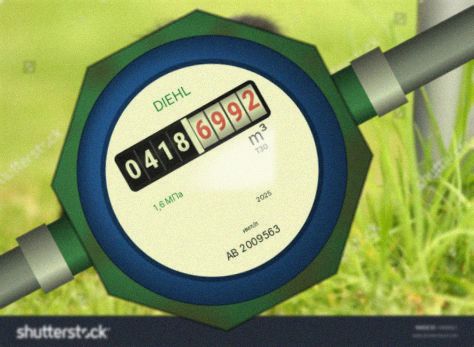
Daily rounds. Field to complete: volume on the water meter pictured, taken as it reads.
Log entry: 418.6992 m³
